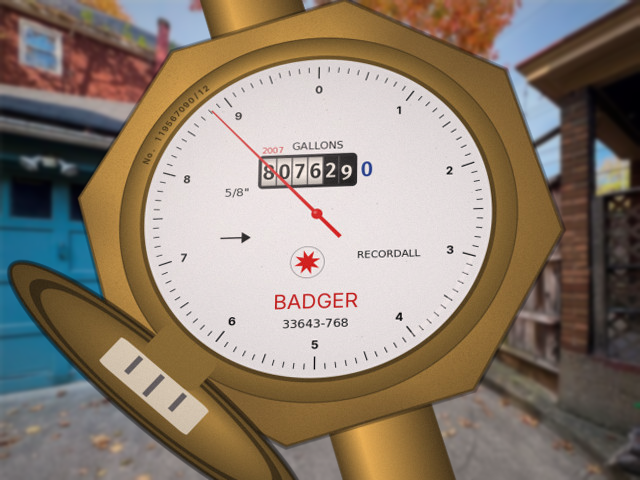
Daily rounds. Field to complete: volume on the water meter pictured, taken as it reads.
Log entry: 8076288.8 gal
